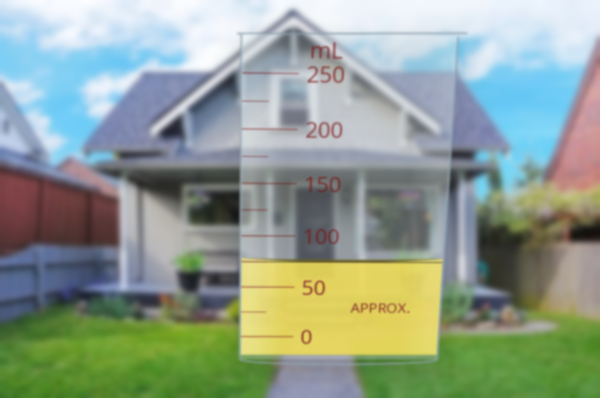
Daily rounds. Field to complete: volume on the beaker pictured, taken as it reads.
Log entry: 75 mL
